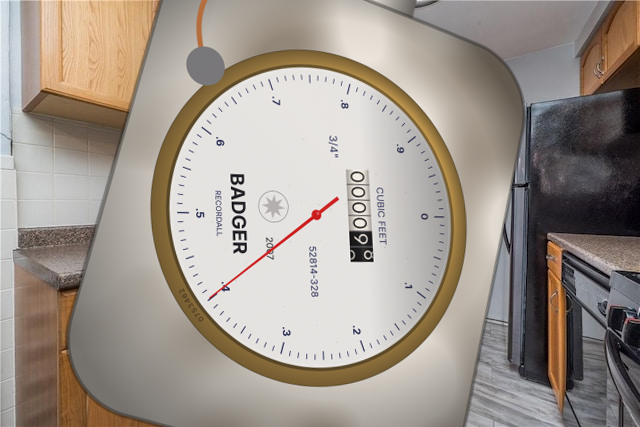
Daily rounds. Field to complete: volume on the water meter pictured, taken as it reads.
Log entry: 98.40 ft³
